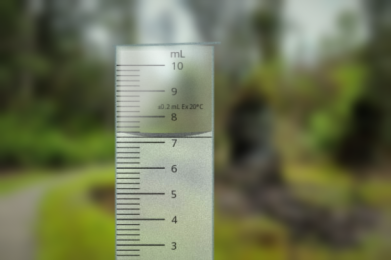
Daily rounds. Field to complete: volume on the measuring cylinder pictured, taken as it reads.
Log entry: 7.2 mL
